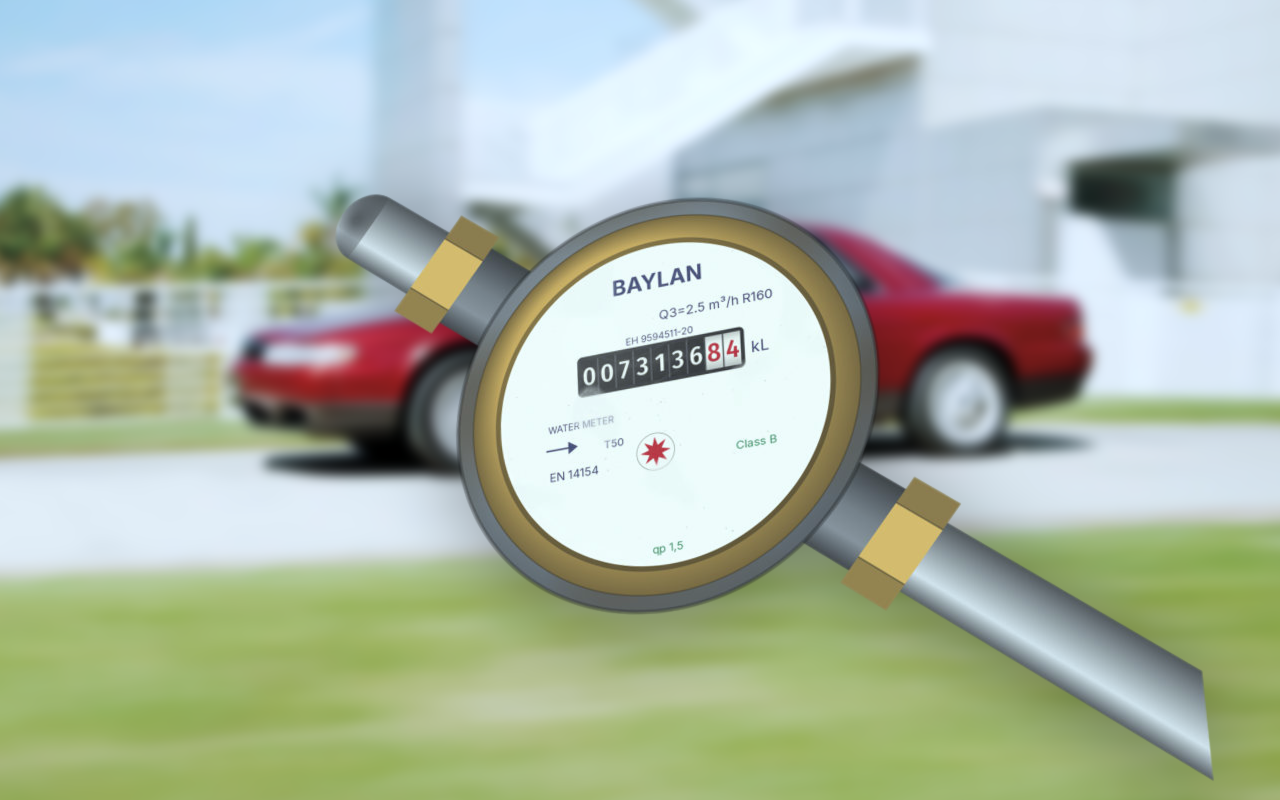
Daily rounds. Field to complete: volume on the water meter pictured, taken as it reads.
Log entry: 73136.84 kL
